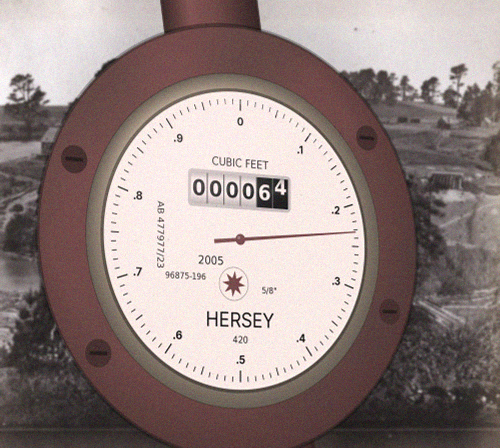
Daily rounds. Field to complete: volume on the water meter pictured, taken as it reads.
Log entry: 64.23 ft³
